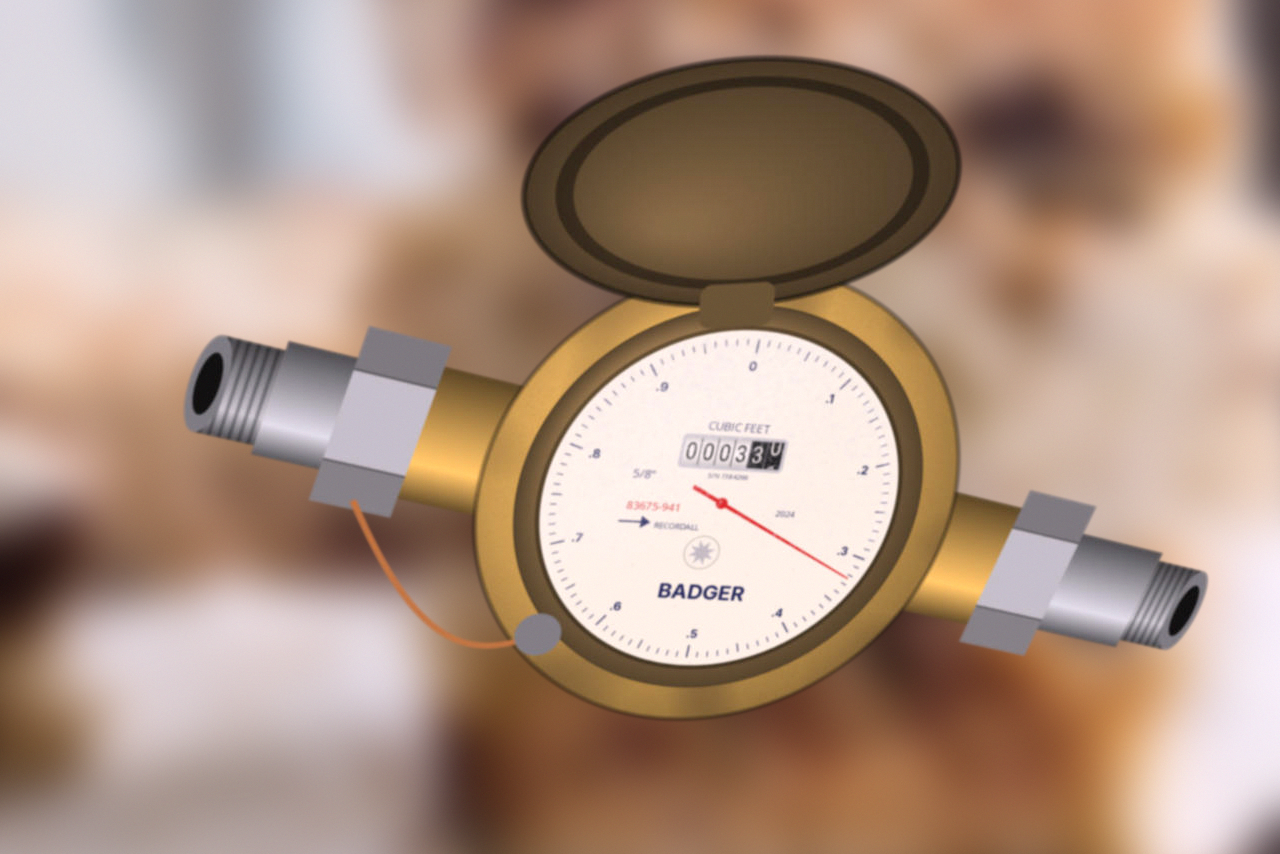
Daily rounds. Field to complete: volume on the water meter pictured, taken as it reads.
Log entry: 330.32 ft³
